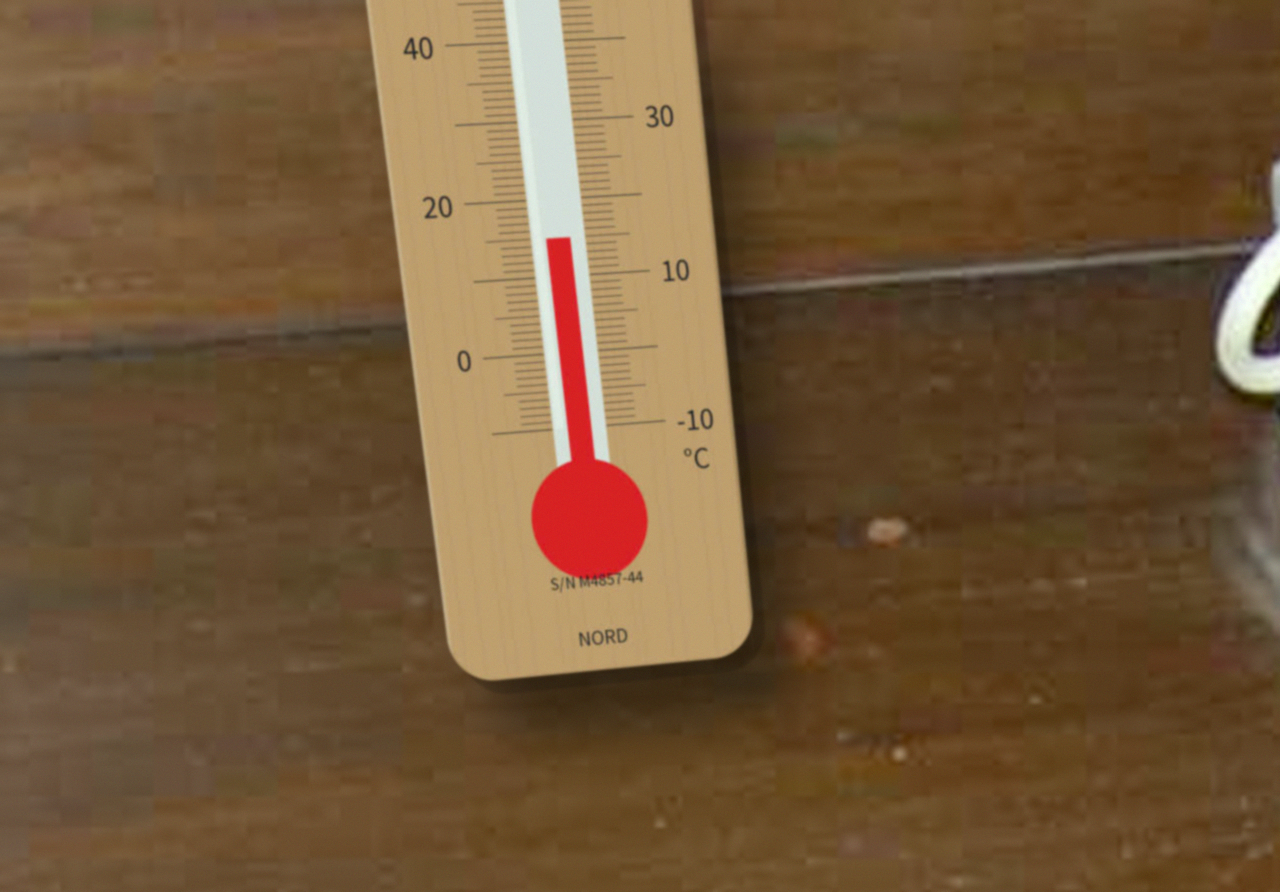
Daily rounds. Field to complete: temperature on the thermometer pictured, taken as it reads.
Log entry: 15 °C
